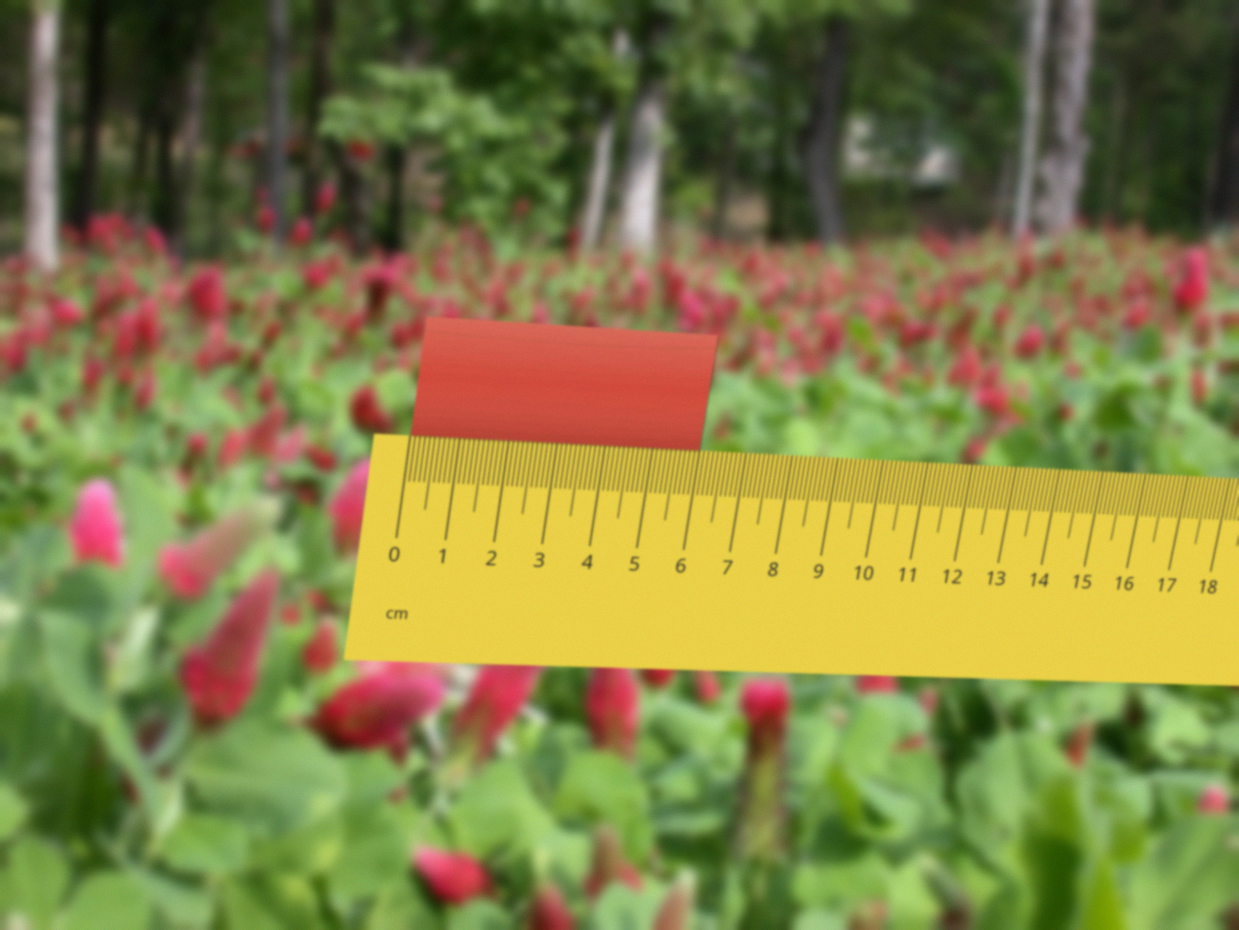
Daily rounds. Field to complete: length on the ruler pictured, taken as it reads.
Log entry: 6 cm
